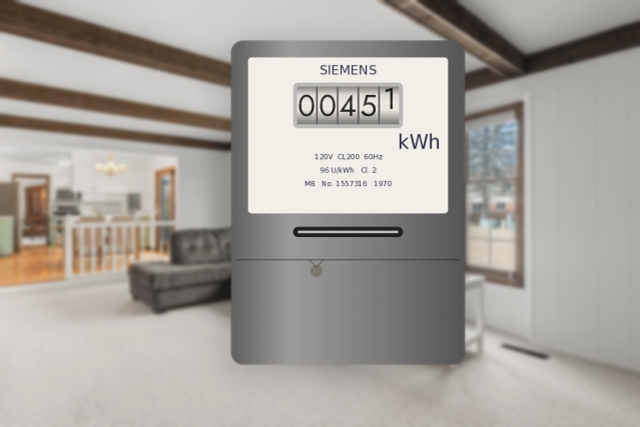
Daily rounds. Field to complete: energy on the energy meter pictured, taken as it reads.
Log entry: 451 kWh
